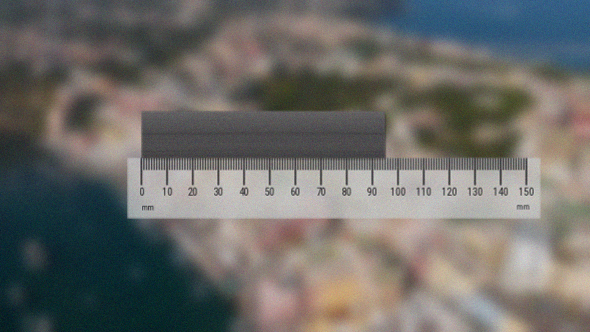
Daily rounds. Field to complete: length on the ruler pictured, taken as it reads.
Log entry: 95 mm
